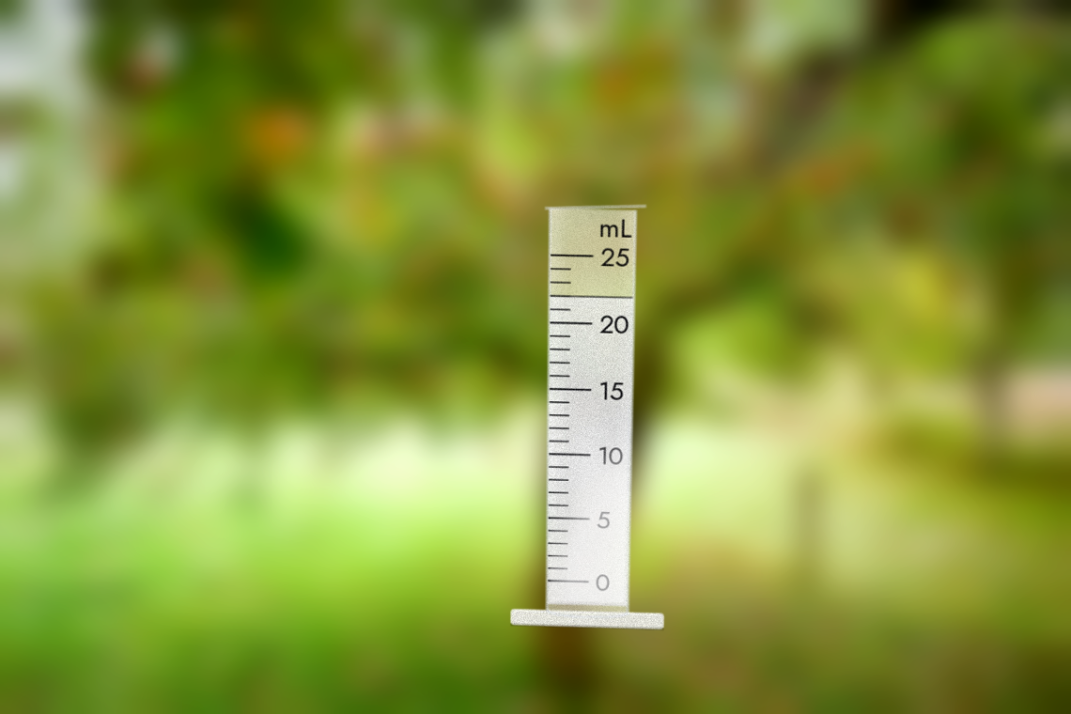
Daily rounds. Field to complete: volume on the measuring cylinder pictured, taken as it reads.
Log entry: 22 mL
